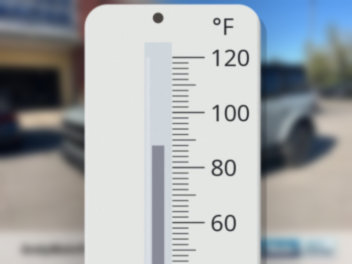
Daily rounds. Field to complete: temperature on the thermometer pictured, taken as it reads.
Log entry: 88 °F
